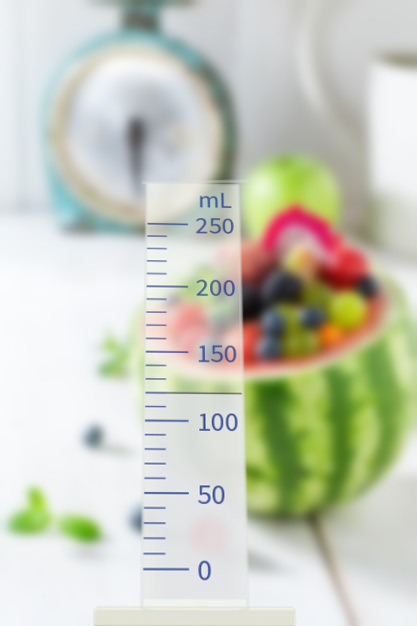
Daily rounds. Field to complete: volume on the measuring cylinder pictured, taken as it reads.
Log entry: 120 mL
